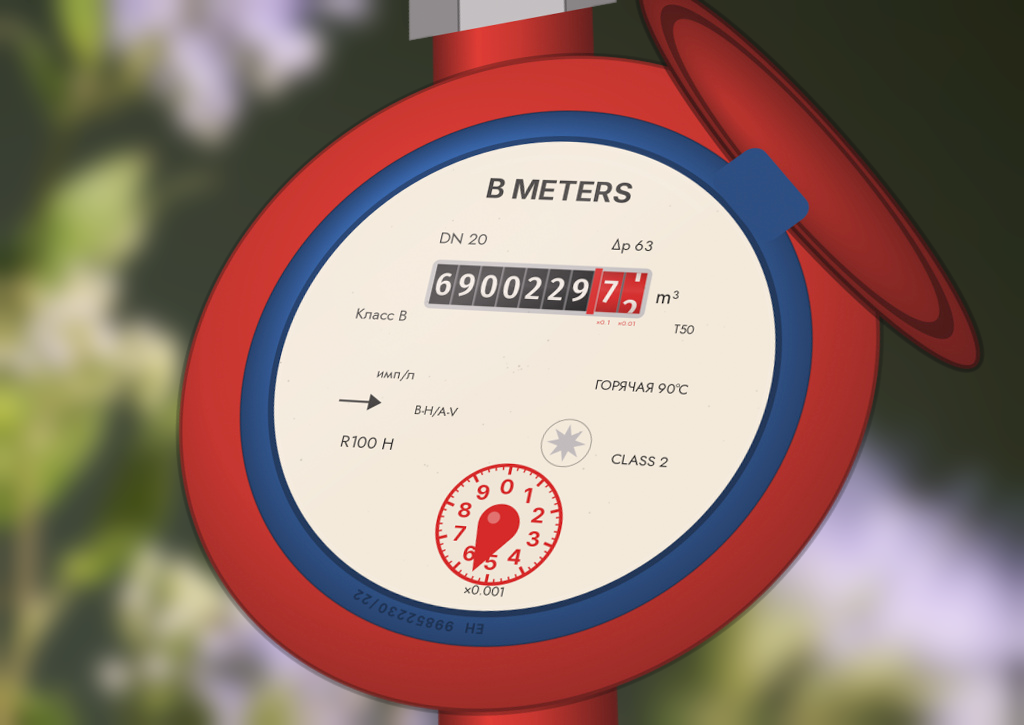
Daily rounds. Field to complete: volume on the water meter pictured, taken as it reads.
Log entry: 6900229.715 m³
